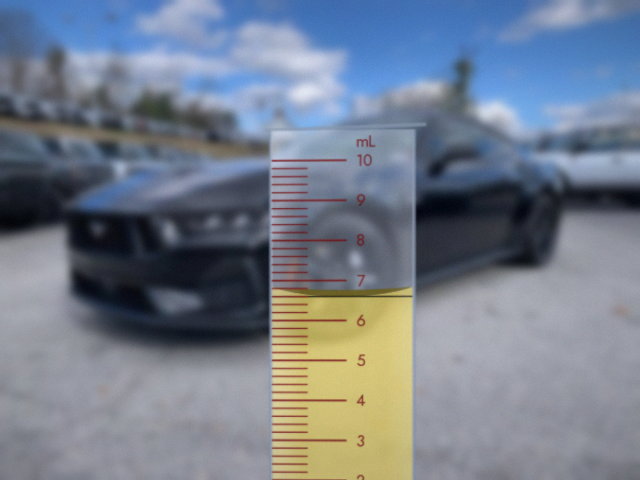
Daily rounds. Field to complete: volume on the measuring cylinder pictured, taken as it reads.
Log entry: 6.6 mL
